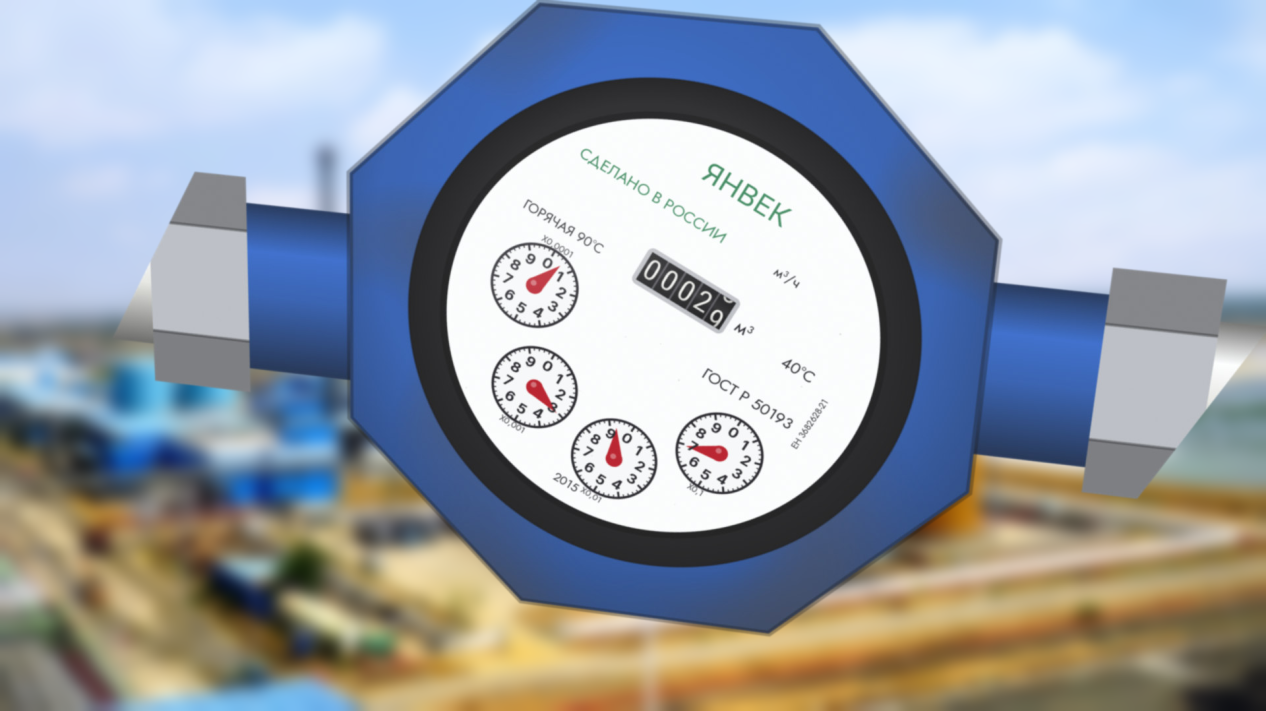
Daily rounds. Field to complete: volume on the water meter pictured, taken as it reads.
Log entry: 28.6930 m³
